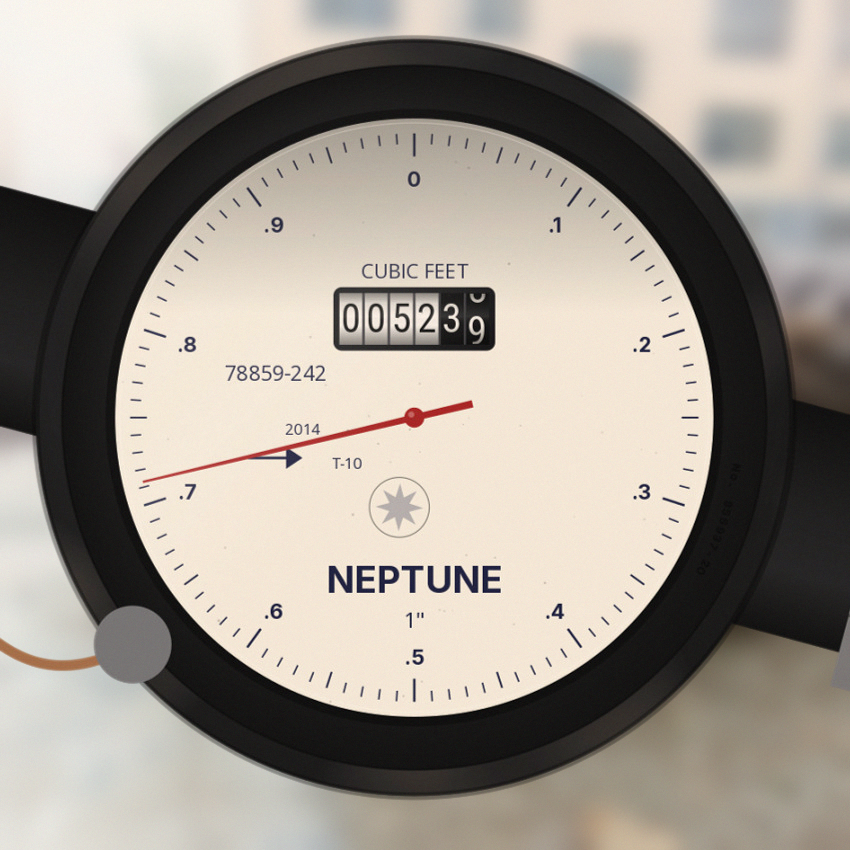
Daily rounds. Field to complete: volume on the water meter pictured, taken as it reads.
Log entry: 5238.71 ft³
